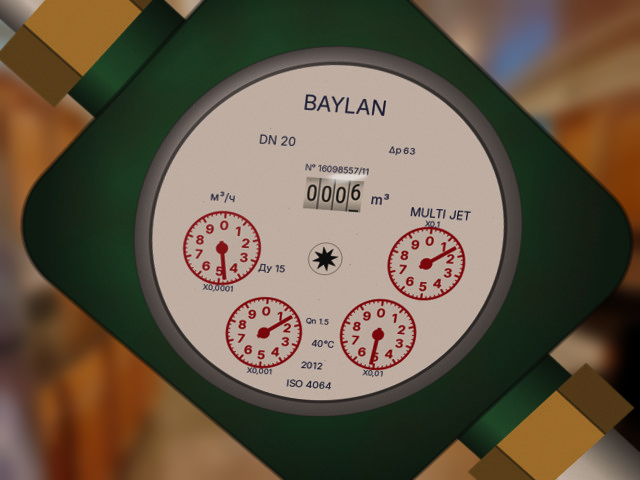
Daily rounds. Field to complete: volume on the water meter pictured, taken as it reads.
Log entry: 6.1514 m³
